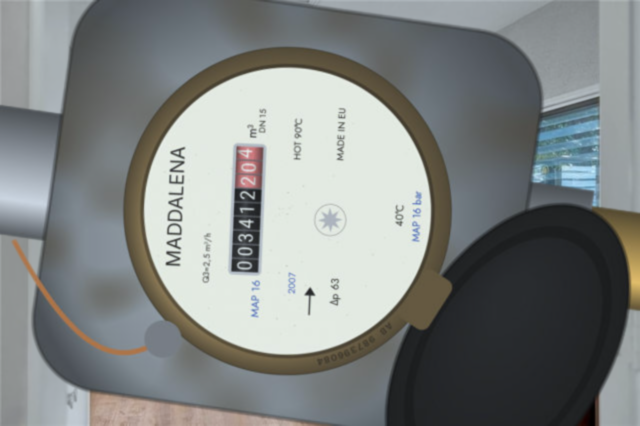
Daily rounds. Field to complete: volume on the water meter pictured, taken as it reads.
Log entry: 3412.204 m³
